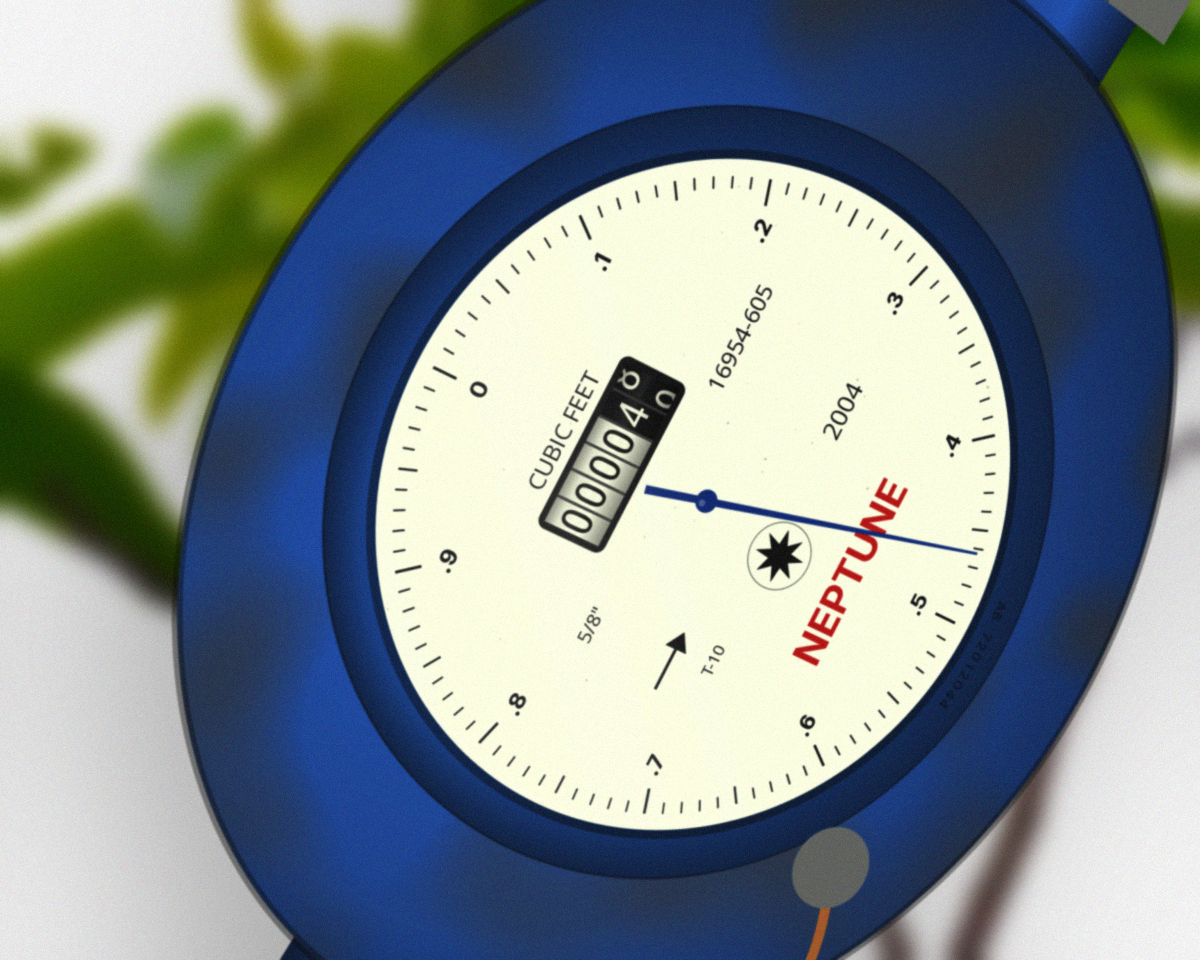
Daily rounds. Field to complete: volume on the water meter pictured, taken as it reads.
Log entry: 48.46 ft³
